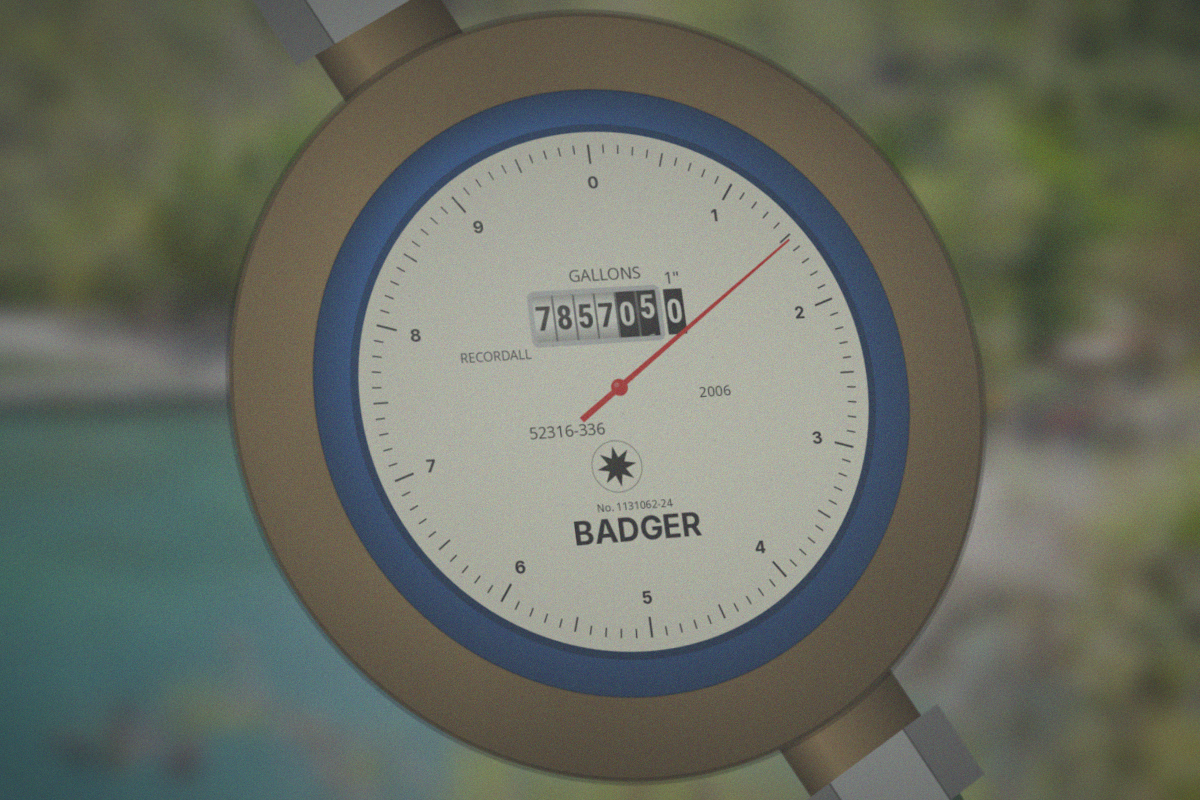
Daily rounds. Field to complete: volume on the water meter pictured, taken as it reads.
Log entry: 7857051.5 gal
